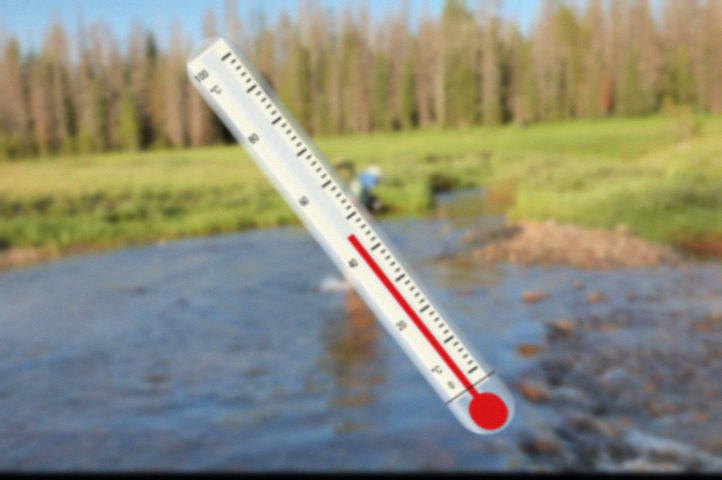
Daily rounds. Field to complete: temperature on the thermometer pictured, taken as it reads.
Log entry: 46 °C
